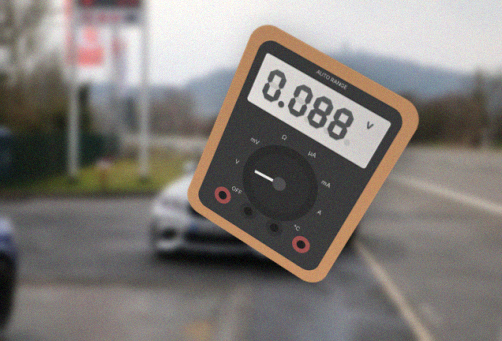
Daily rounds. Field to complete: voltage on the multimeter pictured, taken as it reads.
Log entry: 0.088 V
